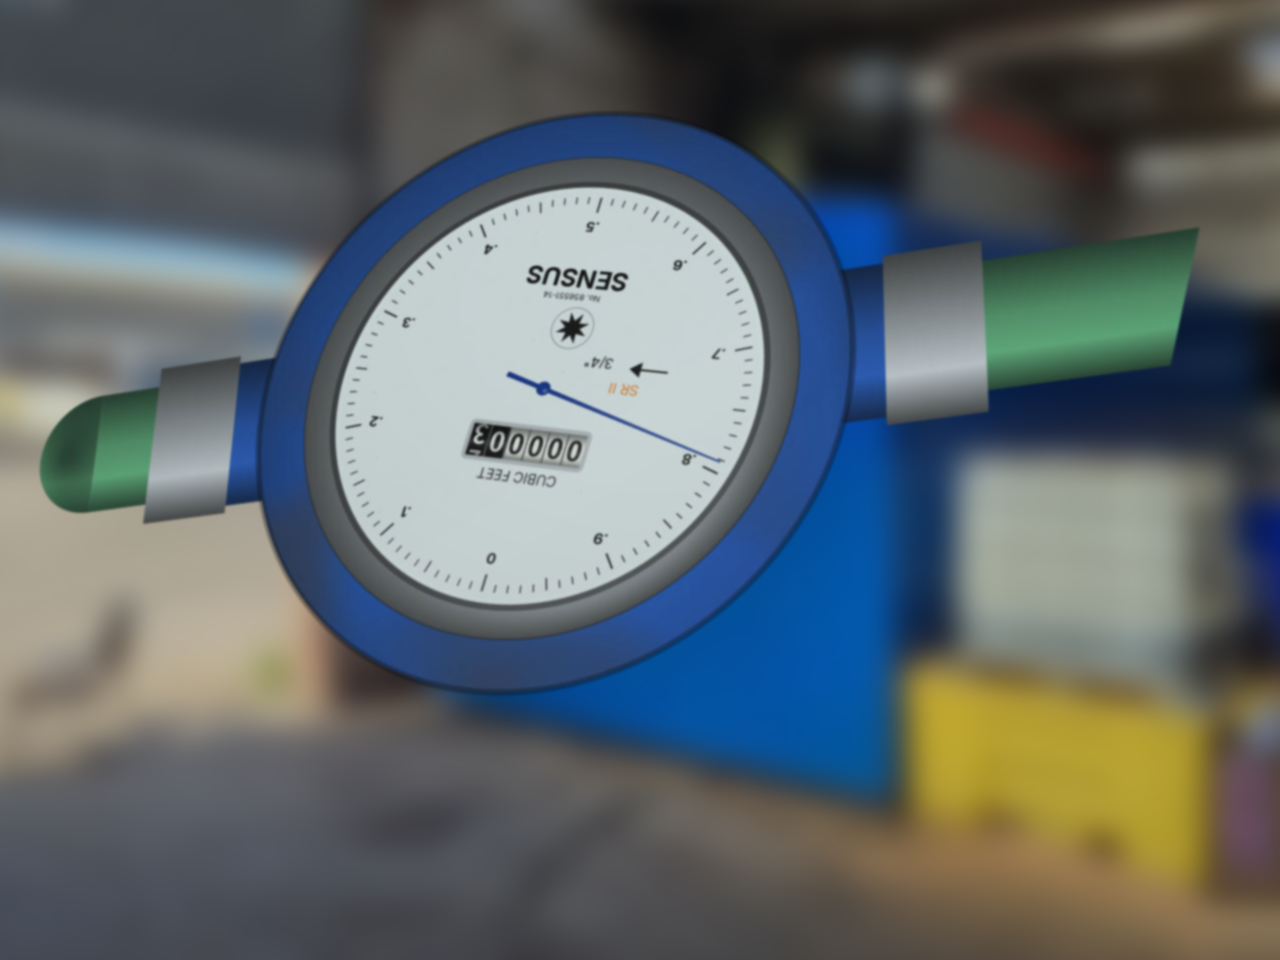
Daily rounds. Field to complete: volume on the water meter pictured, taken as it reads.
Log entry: 2.79 ft³
